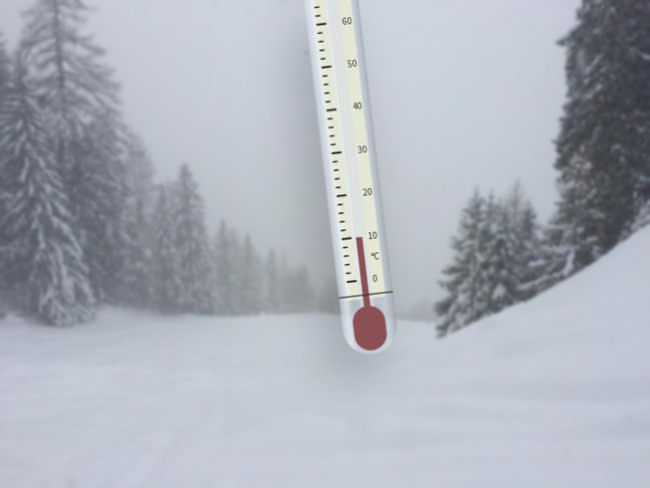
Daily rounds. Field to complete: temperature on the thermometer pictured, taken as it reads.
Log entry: 10 °C
